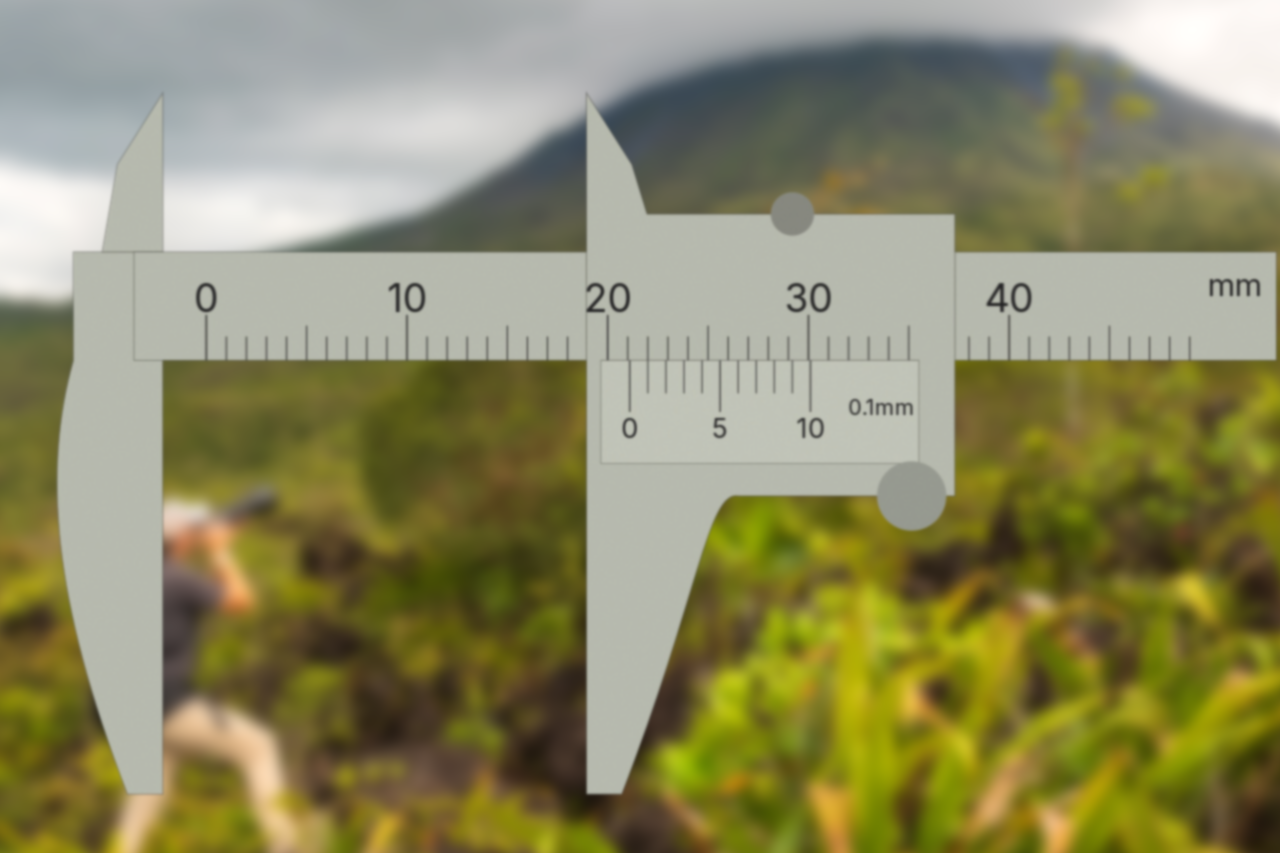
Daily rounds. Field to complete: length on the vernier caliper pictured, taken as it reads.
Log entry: 21.1 mm
